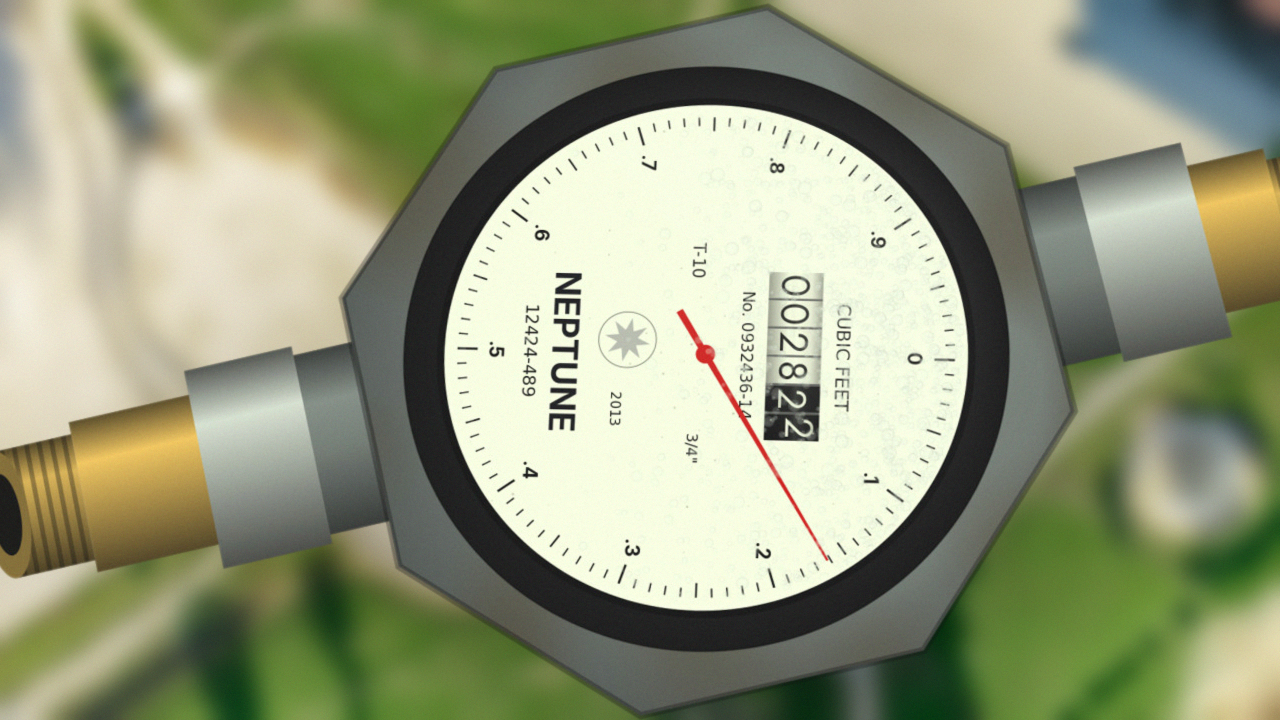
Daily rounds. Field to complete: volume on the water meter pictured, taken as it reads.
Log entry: 2822.16 ft³
